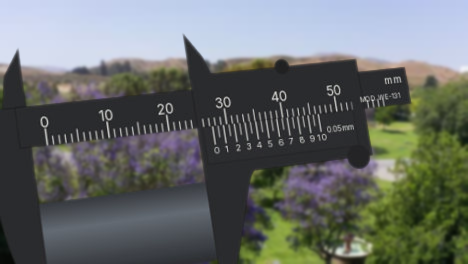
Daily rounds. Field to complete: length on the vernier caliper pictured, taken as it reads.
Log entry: 27.5 mm
